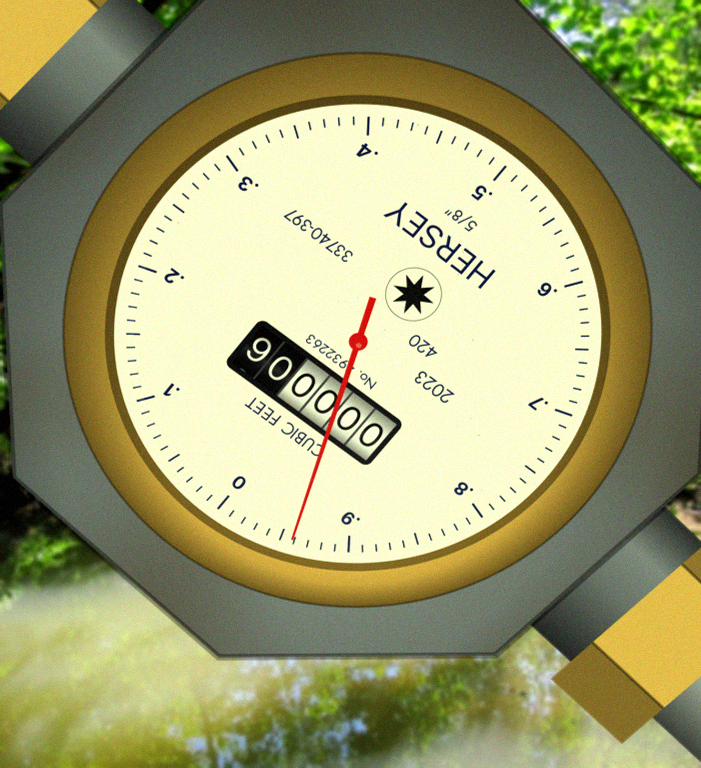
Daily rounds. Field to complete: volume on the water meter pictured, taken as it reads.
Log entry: 5.94 ft³
